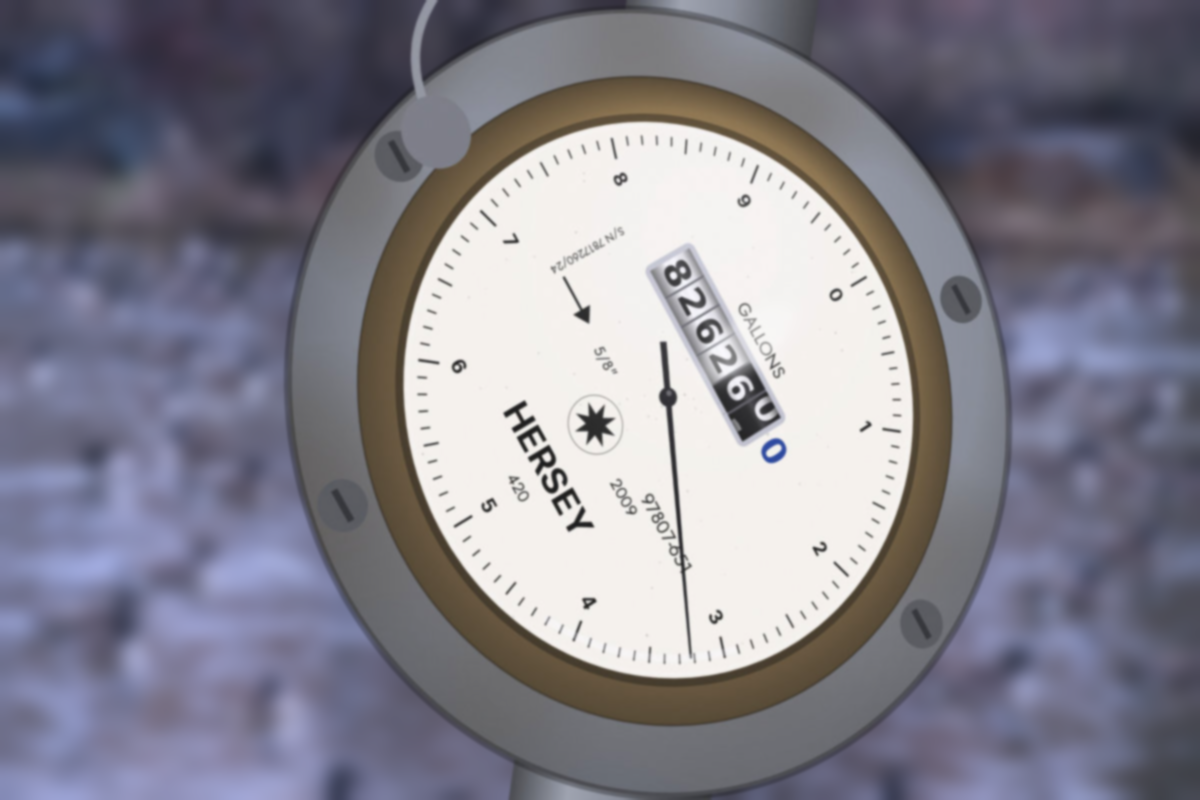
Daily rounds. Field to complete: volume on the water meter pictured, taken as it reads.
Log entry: 8262603.2 gal
